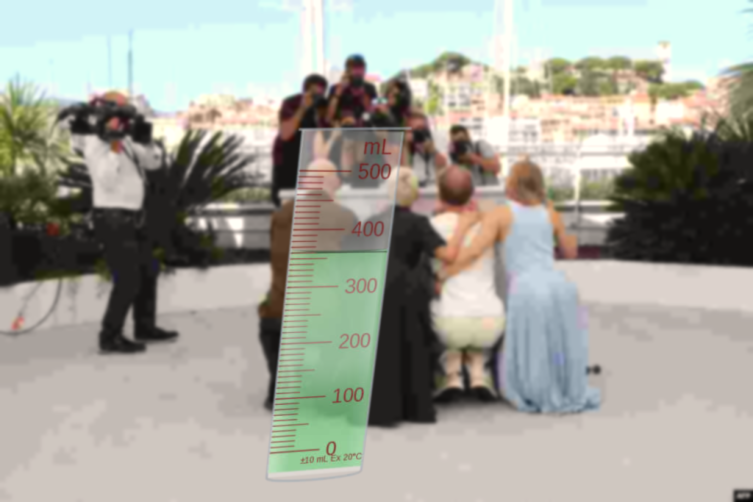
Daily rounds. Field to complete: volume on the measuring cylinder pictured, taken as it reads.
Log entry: 360 mL
